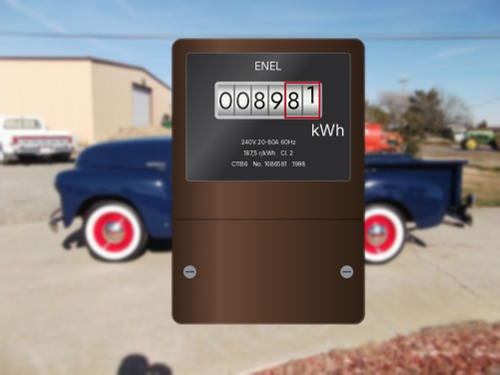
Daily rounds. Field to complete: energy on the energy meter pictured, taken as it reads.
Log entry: 89.81 kWh
